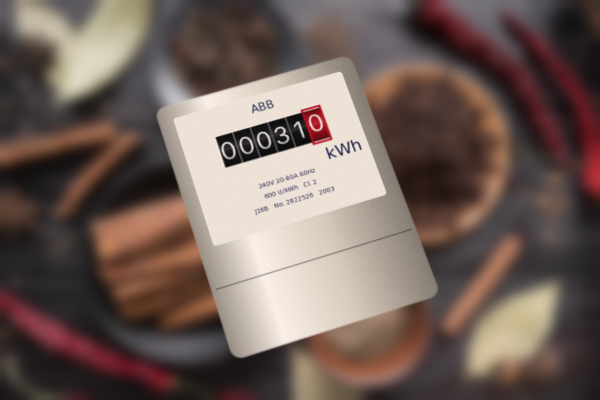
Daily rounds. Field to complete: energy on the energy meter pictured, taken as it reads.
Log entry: 31.0 kWh
